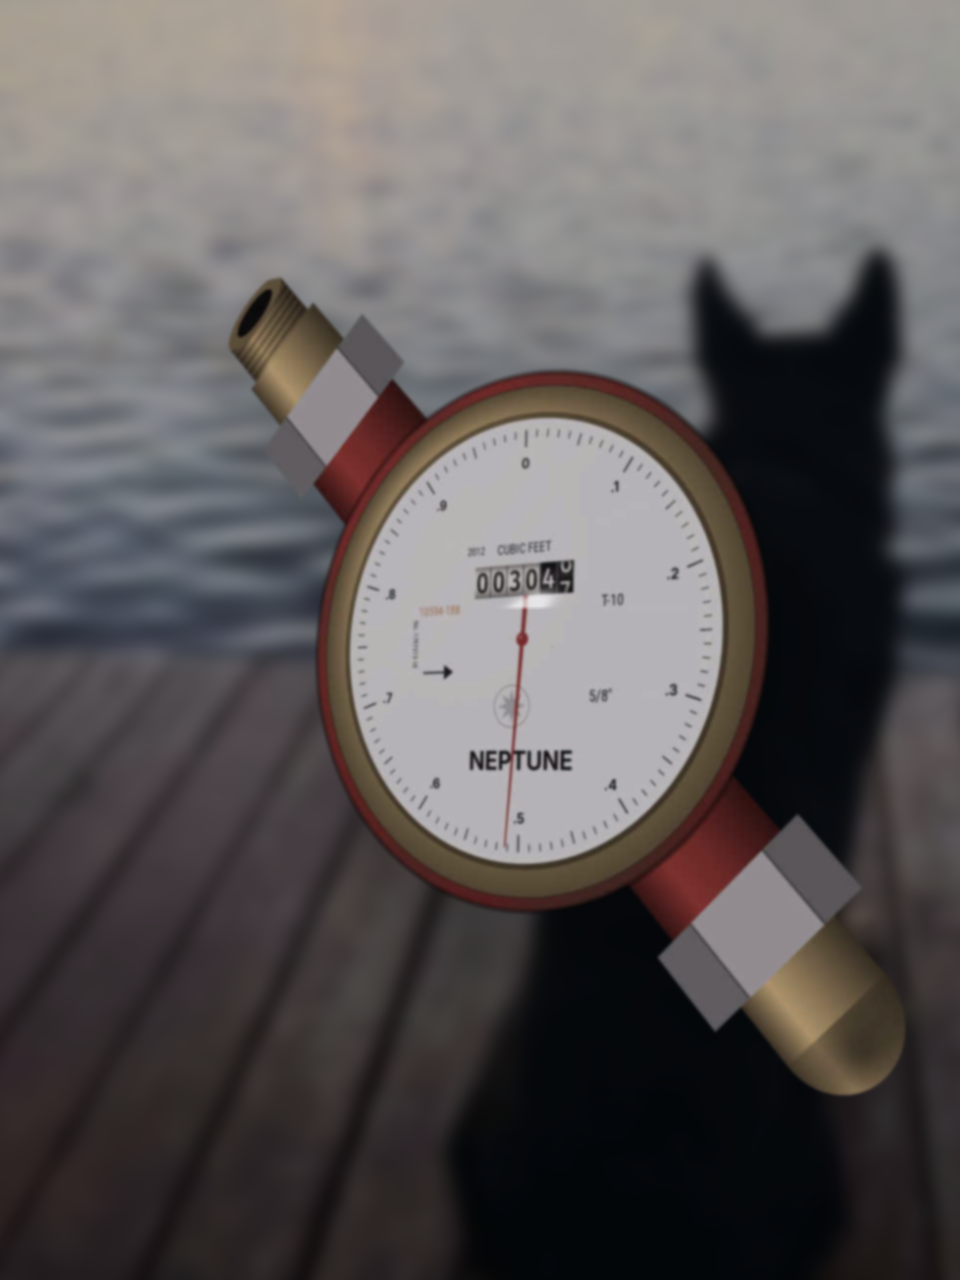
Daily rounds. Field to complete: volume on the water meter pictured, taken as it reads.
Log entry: 3046.51 ft³
